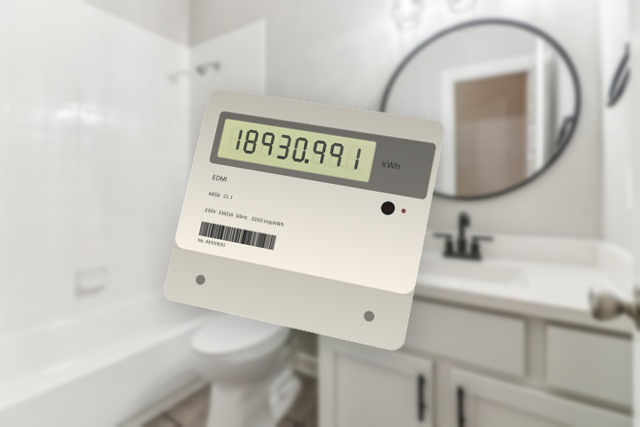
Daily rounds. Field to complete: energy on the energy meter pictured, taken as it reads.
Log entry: 18930.991 kWh
